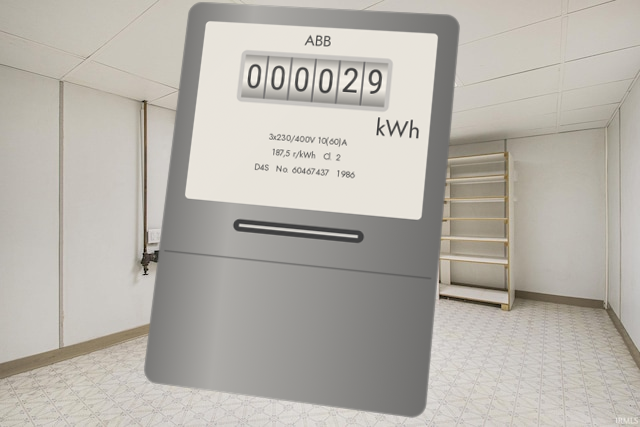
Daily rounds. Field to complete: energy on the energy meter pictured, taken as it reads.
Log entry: 29 kWh
